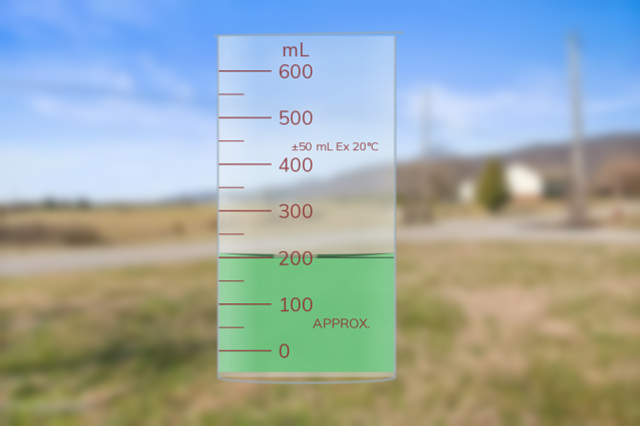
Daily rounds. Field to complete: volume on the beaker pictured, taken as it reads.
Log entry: 200 mL
